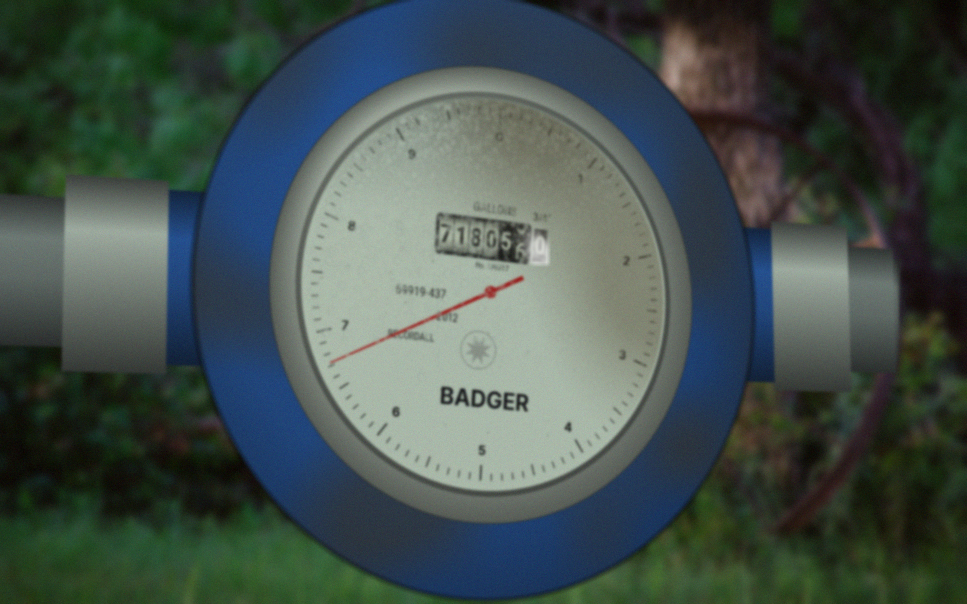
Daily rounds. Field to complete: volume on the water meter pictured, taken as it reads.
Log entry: 7180556.7 gal
